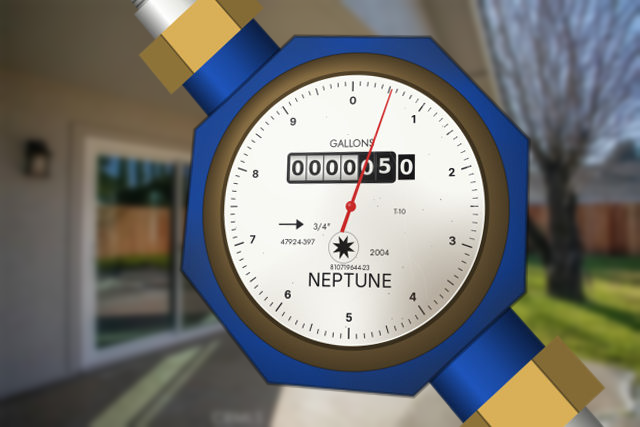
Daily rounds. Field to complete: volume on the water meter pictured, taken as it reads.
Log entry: 50.5 gal
